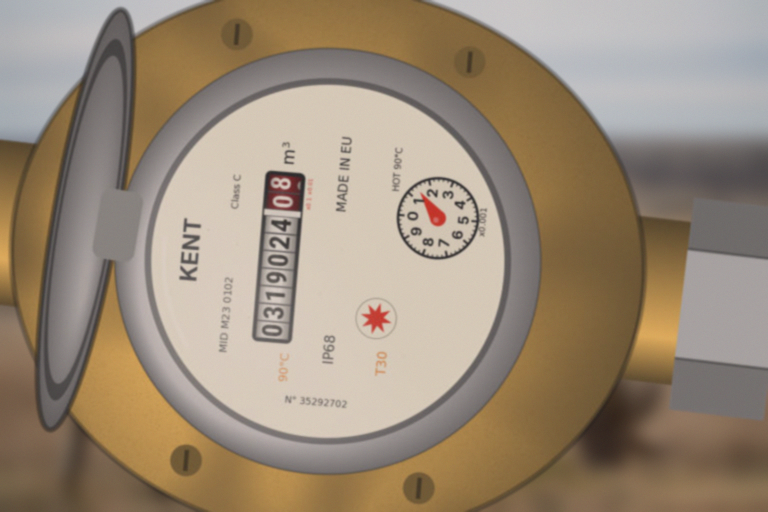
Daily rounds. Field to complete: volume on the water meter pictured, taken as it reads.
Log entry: 319024.081 m³
